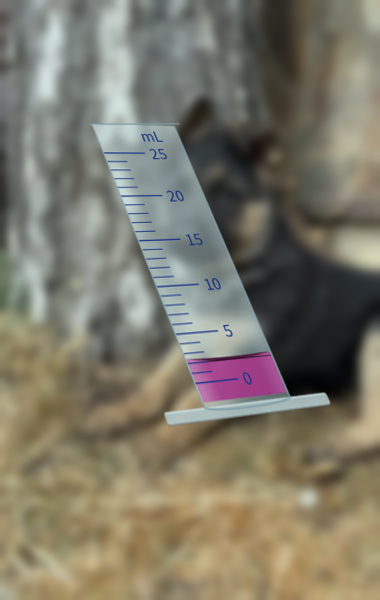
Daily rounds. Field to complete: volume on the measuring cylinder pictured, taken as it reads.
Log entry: 2 mL
